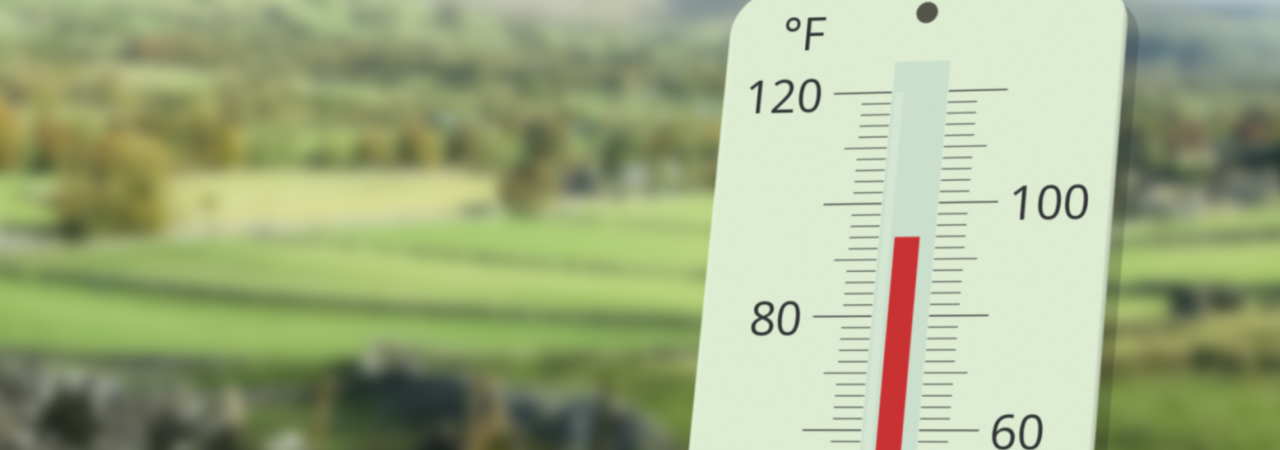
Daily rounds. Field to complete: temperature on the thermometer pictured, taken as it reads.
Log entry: 94 °F
